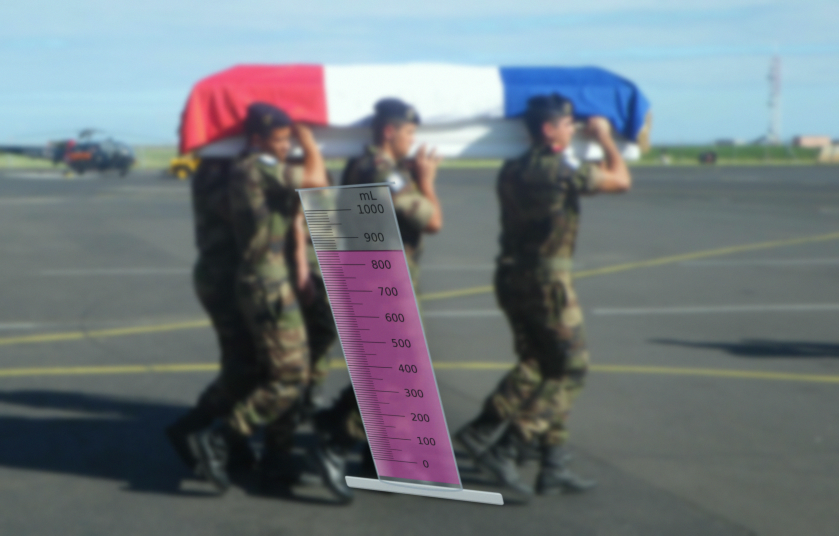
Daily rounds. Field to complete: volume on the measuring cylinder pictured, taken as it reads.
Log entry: 850 mL
